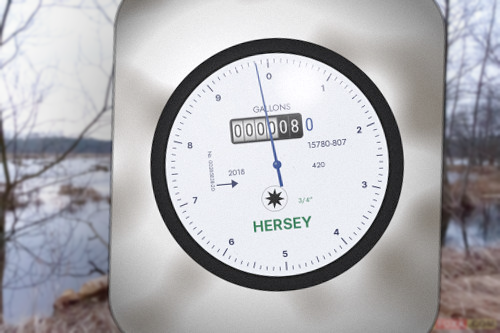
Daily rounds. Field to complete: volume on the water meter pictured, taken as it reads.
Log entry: 79.8 gal
